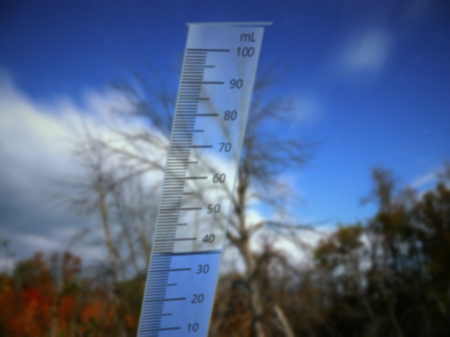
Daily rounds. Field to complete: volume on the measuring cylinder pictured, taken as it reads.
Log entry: 35 mL
